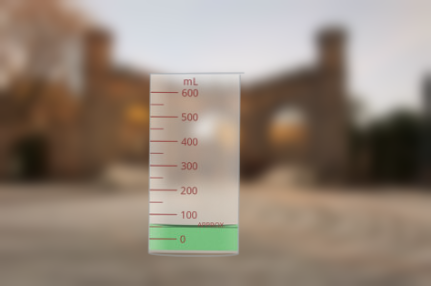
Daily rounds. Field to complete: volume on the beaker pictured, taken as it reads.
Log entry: 50 mL
